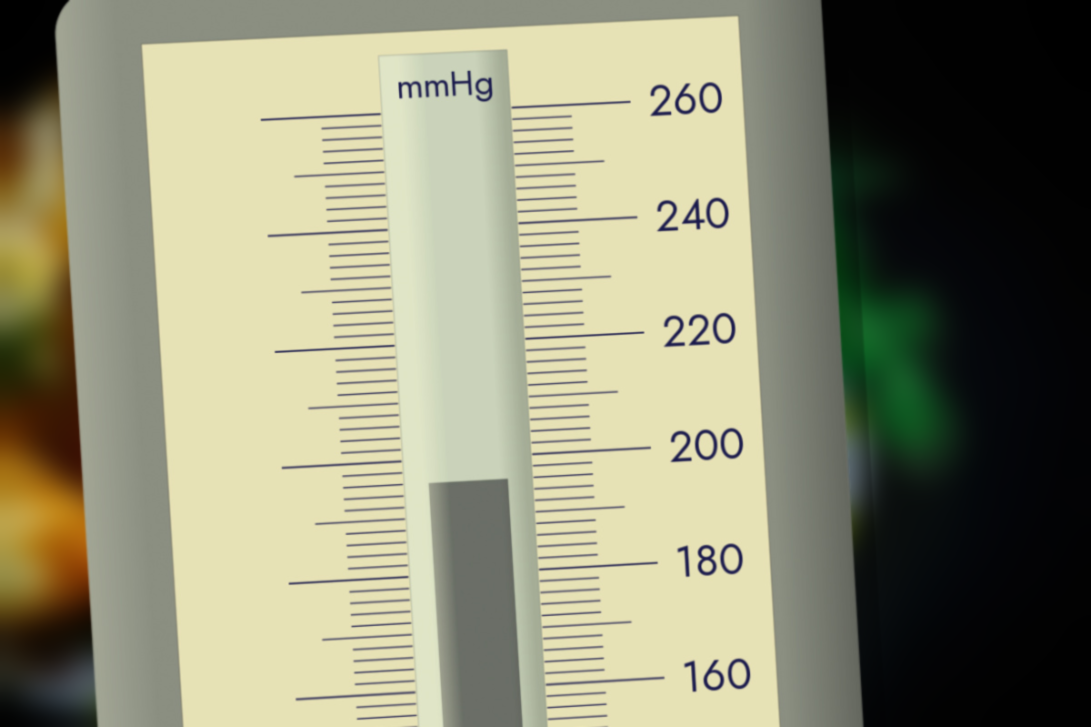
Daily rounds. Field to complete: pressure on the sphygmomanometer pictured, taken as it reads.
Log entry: 196 mmHg
